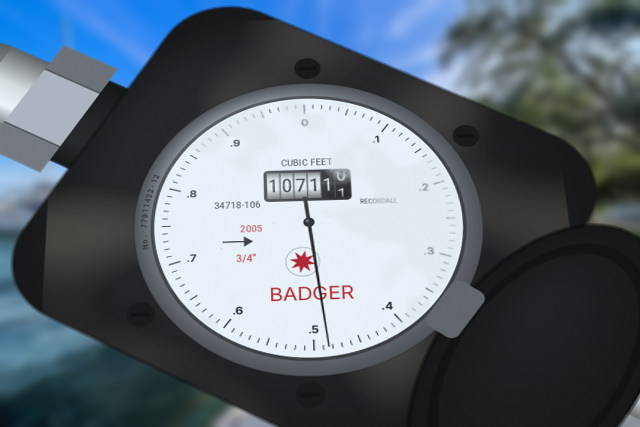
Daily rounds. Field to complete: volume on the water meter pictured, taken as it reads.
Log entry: 107110.48 ft³
